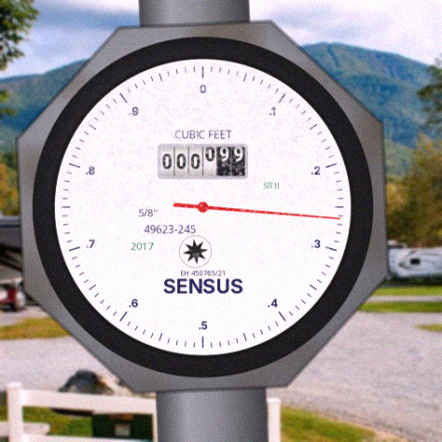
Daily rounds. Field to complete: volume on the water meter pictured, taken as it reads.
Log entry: 99.26 ft³
